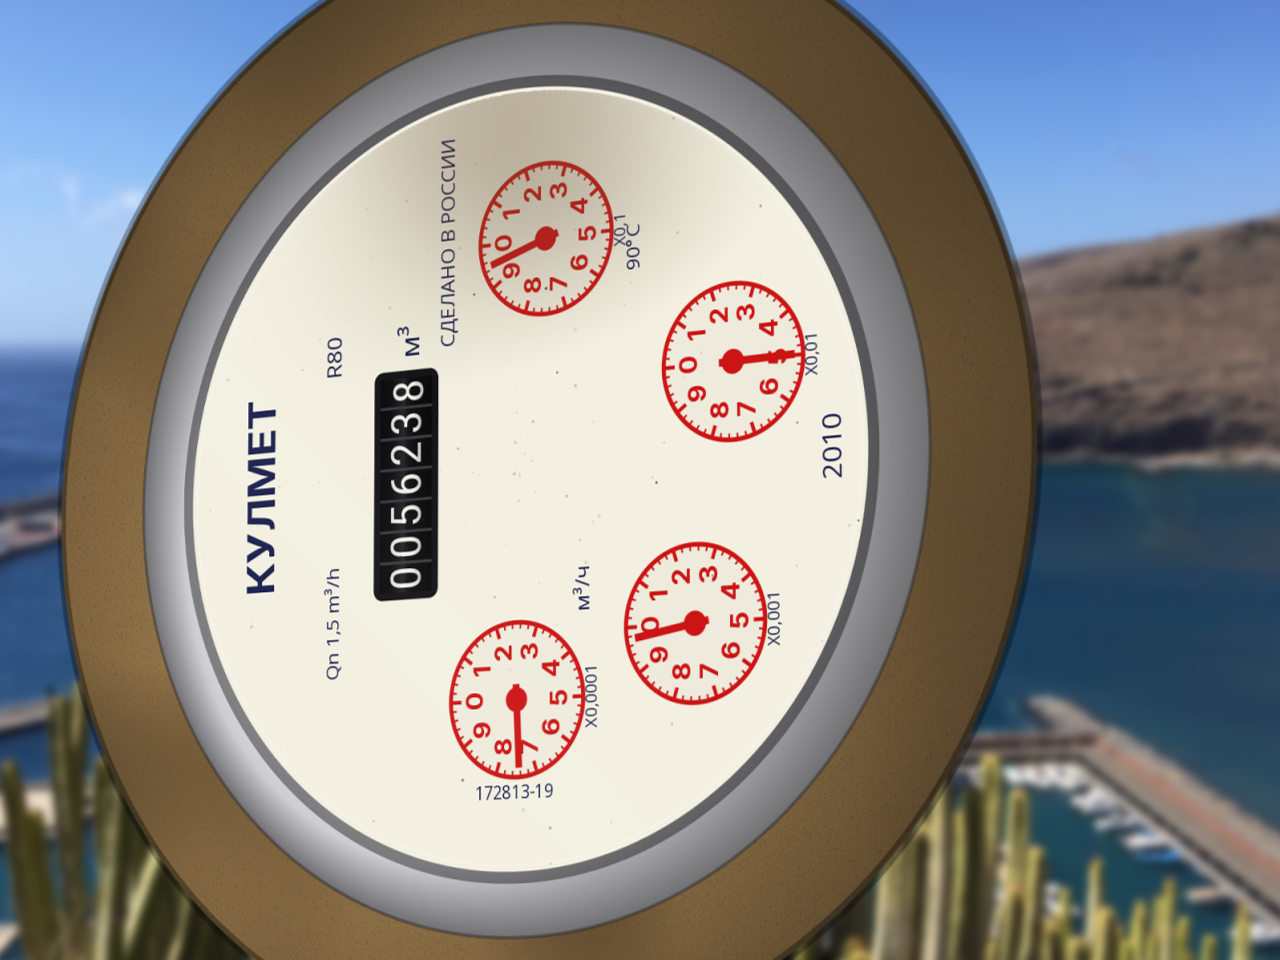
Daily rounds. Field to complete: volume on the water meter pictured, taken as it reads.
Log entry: 56237.9497 m³
